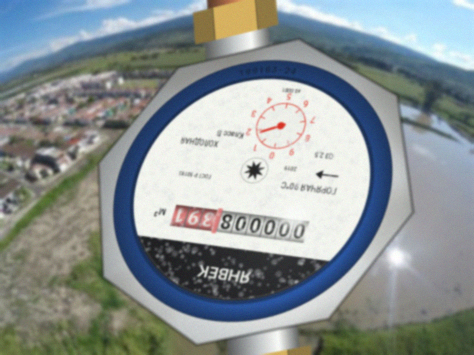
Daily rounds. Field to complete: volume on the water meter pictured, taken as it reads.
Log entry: 8.3911 m³
